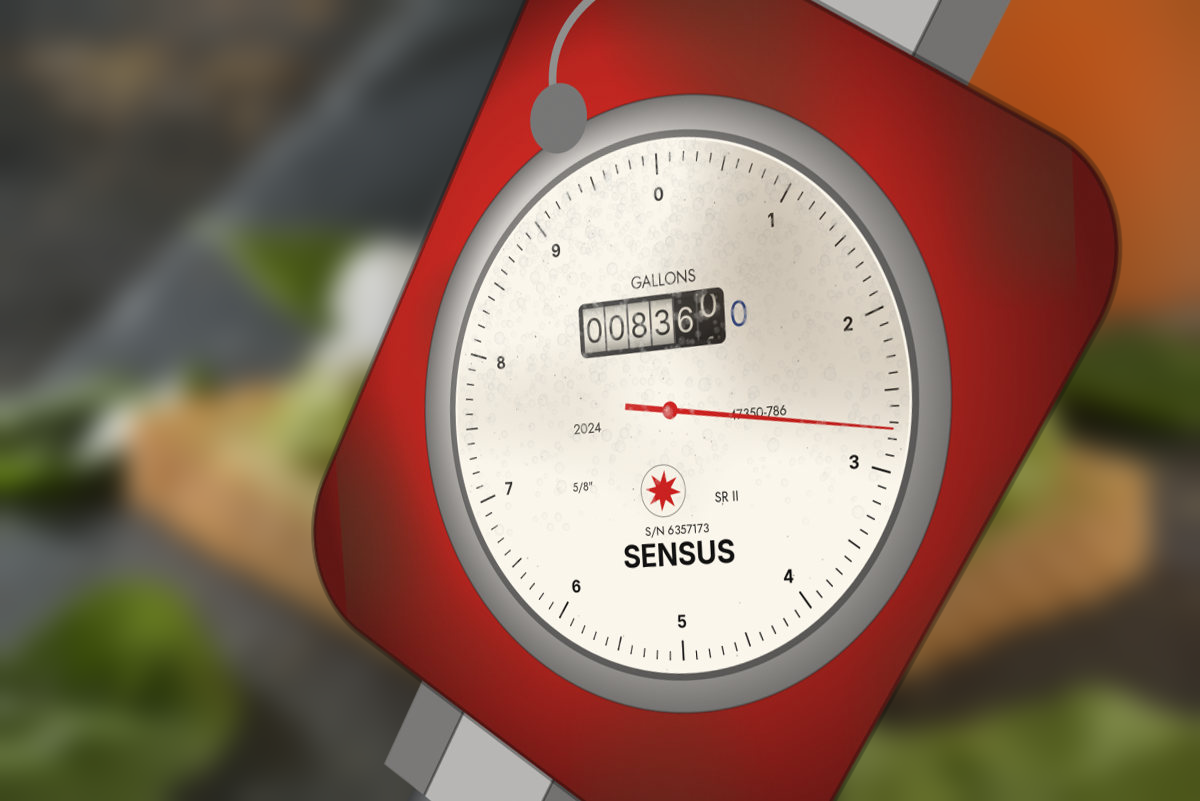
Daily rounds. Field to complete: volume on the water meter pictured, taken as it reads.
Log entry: 83602.7 gal
